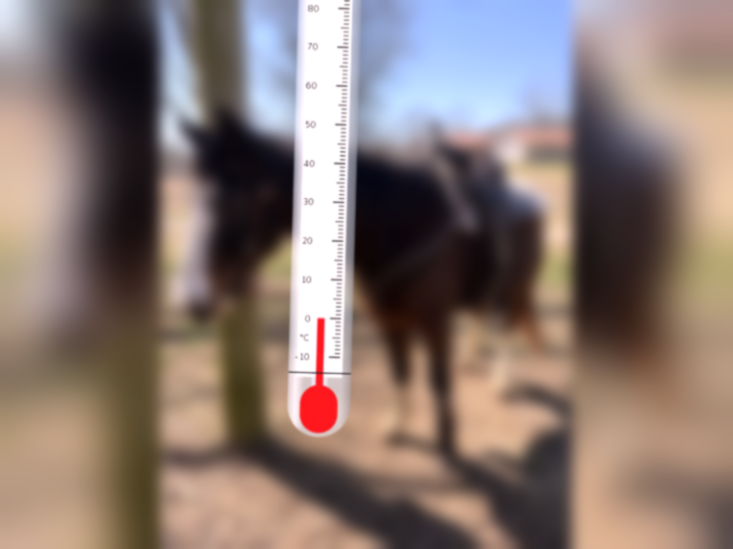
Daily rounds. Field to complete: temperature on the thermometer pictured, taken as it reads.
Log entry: 0 °C
